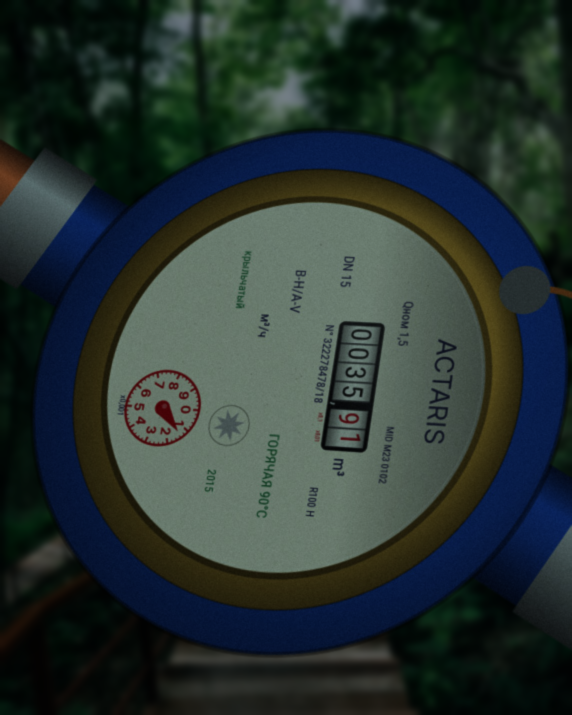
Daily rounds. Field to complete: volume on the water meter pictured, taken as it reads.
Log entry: 35.911 m³
